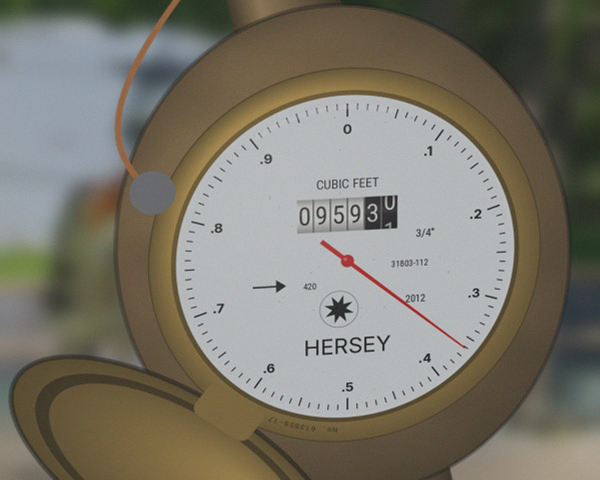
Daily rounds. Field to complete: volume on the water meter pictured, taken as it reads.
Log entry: 95930.36 ft³
